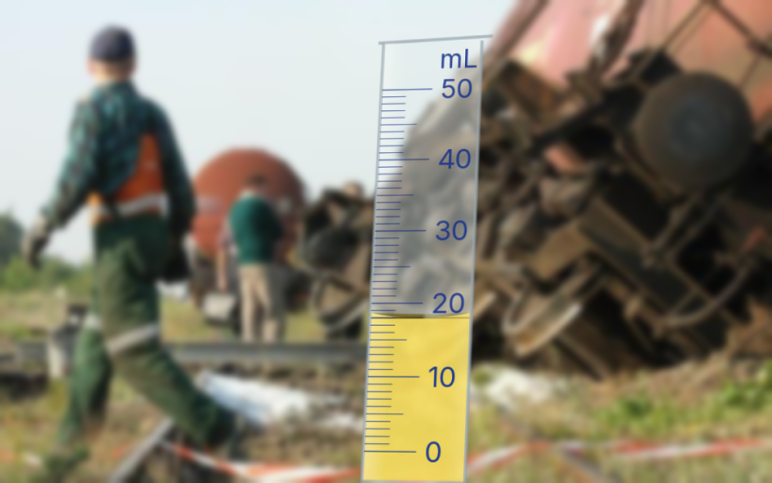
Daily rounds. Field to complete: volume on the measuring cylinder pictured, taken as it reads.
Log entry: 18 mL
